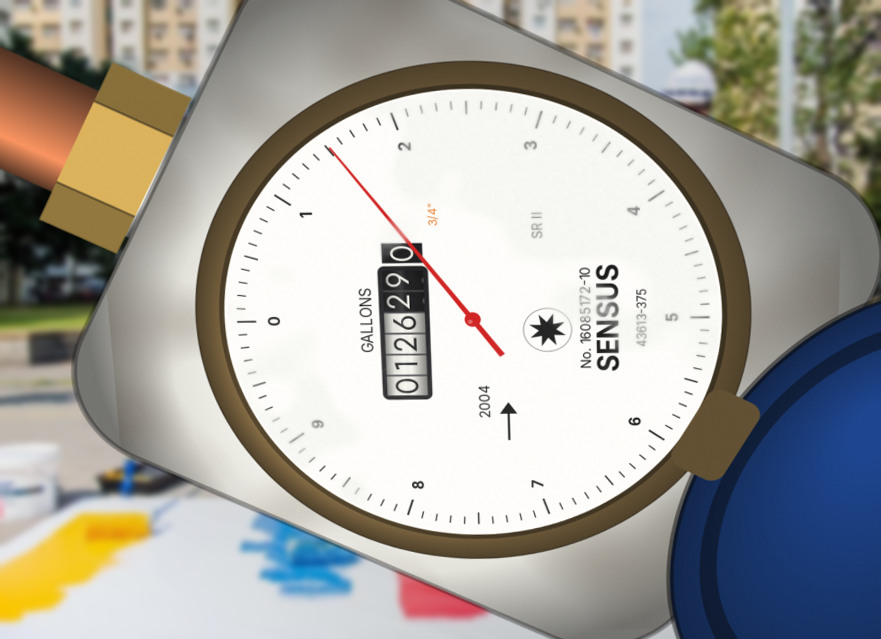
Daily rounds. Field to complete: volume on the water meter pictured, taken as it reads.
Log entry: 126291.5 gal
